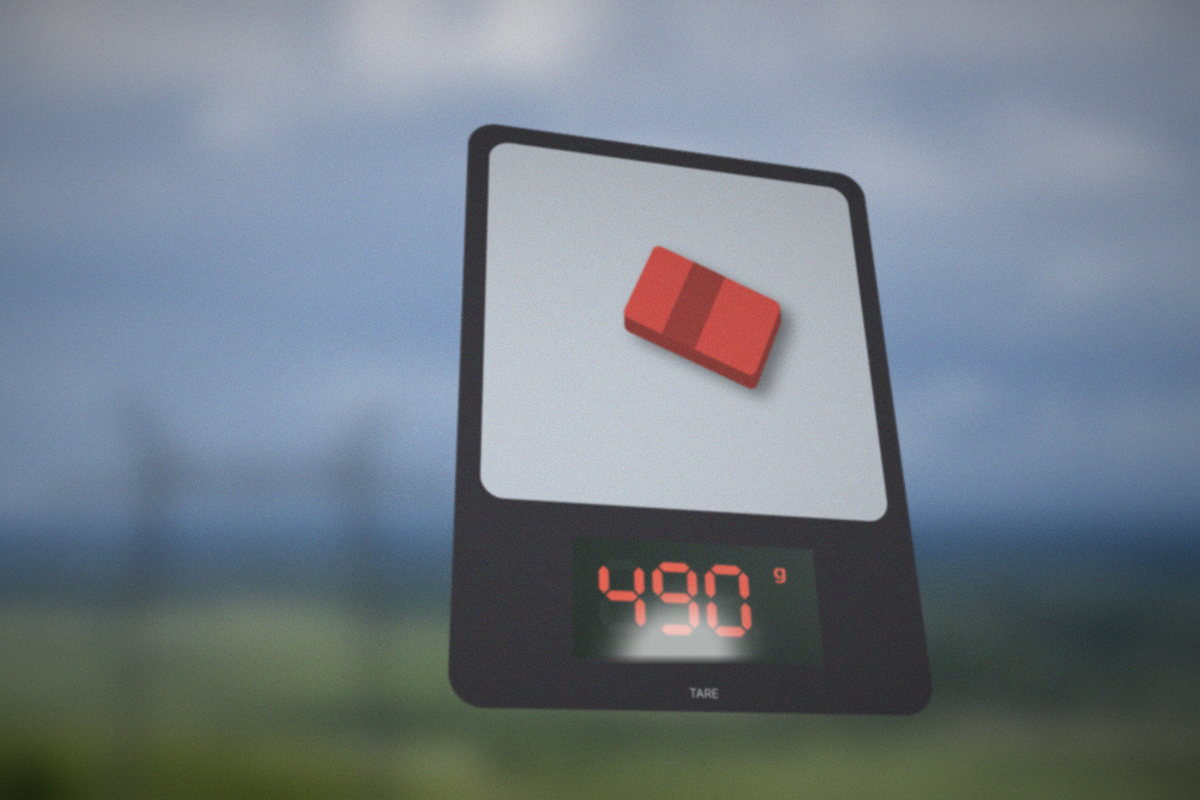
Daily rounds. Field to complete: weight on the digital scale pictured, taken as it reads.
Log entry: 490 g
